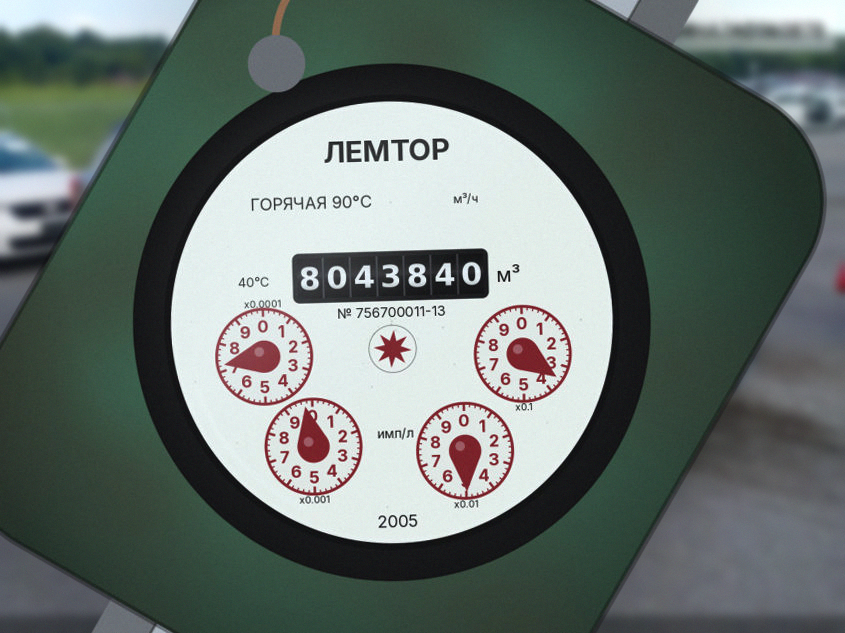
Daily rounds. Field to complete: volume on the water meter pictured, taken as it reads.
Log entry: 8043840.3497 m³
